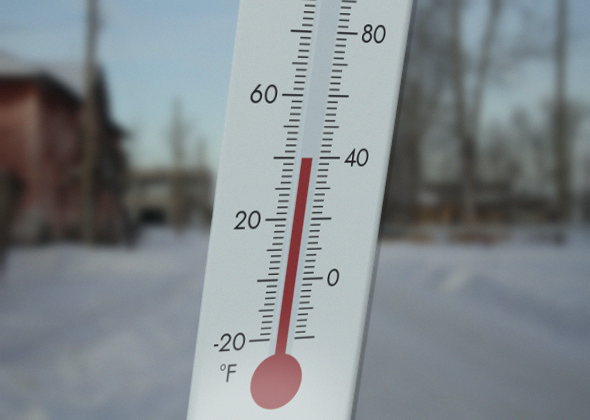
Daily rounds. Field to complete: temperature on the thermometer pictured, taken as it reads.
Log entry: 40 °F
